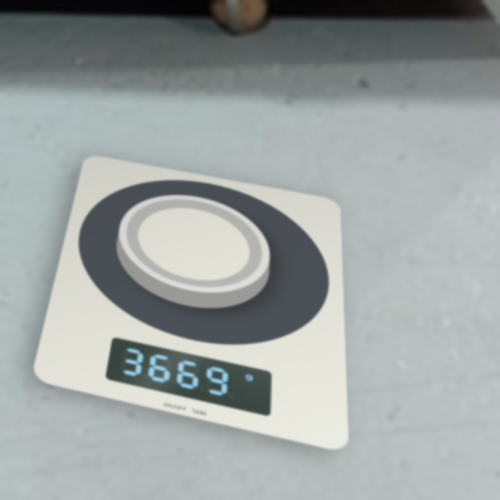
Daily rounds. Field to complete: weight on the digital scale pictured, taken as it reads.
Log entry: 3669 g
